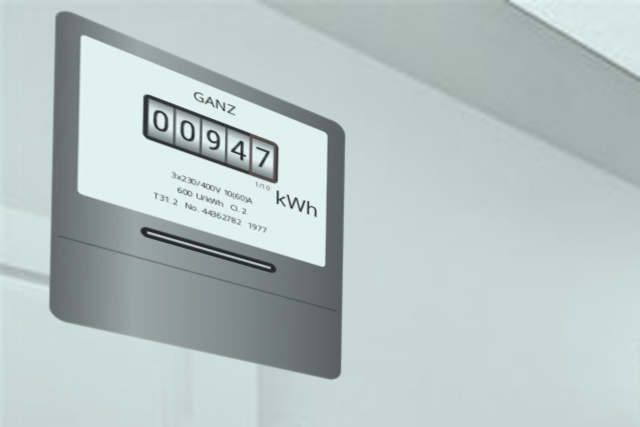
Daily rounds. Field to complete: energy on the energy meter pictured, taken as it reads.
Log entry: 94.7 kWh
